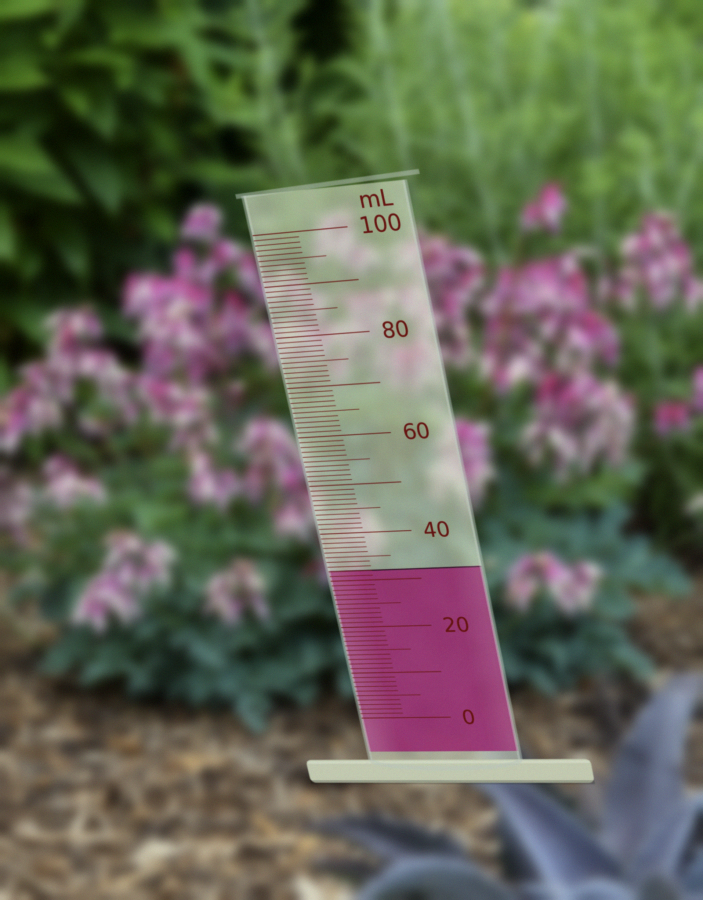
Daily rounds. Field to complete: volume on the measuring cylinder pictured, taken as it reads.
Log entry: 32 mL
